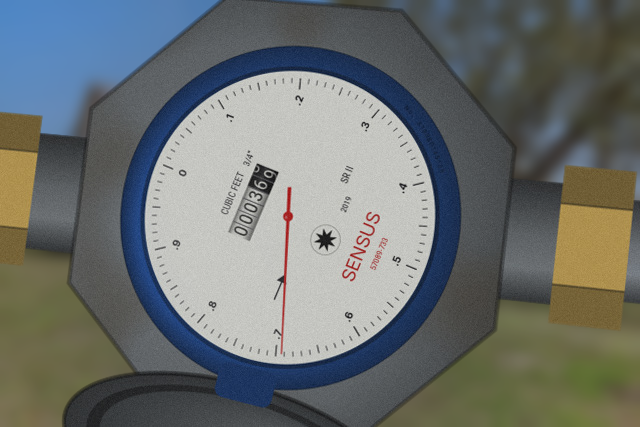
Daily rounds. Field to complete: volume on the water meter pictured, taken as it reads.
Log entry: 368.69 ft³
